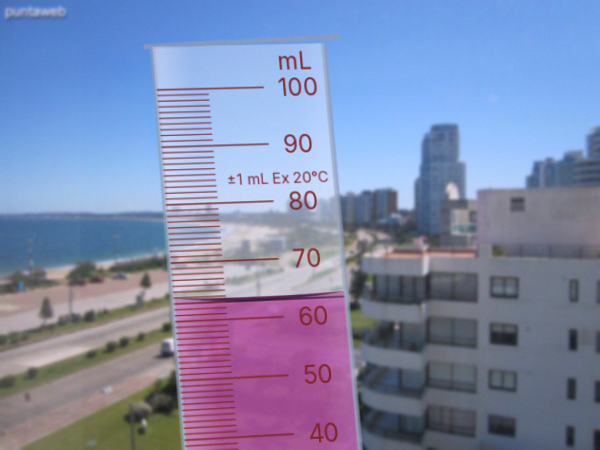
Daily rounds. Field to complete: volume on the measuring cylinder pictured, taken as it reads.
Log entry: 63 mL
